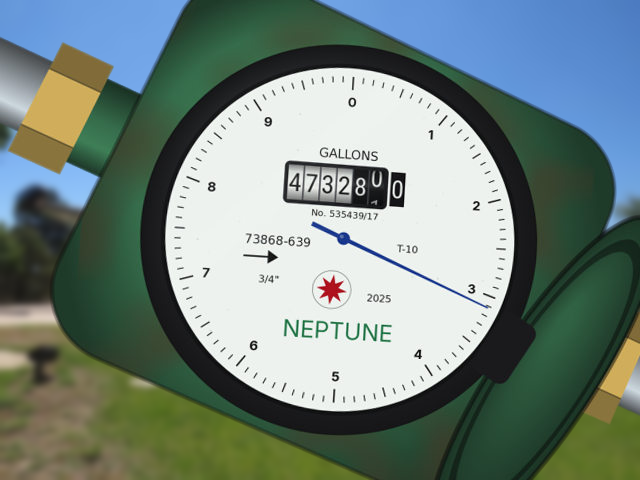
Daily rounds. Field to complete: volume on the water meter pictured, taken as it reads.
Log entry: 4732803.1 gal
